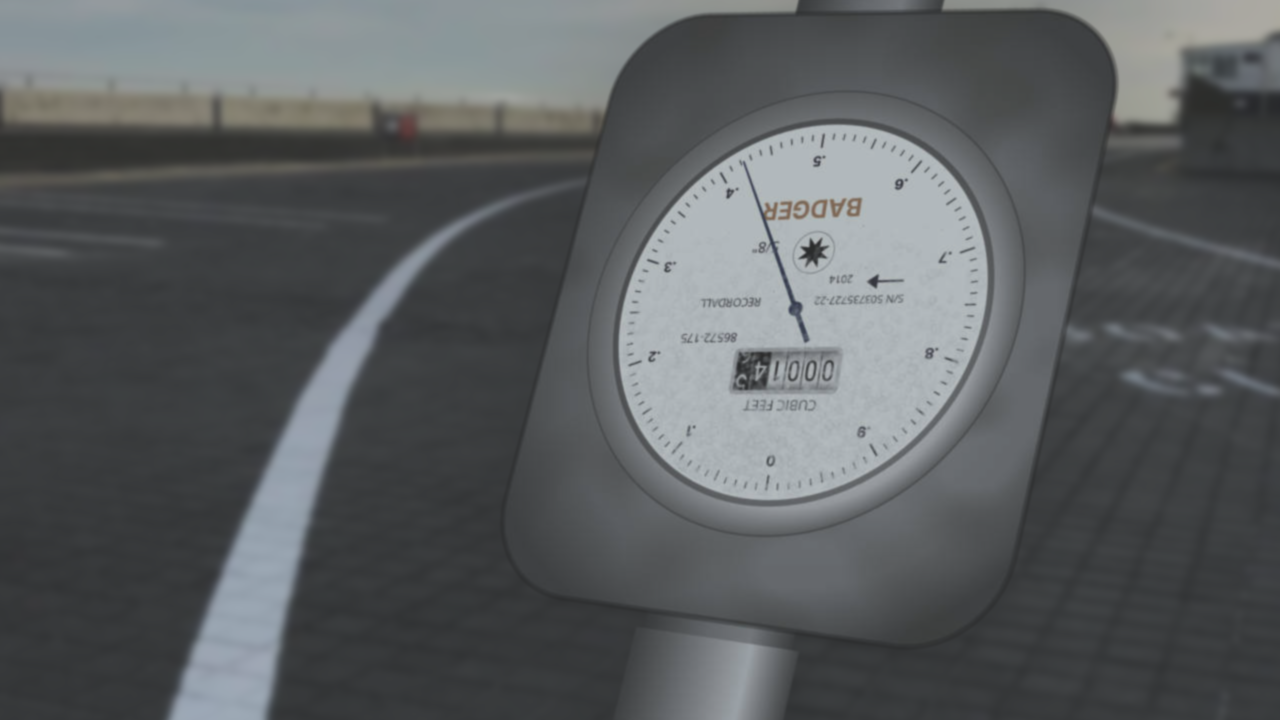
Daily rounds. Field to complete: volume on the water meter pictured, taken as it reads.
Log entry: 145.42 ft³
